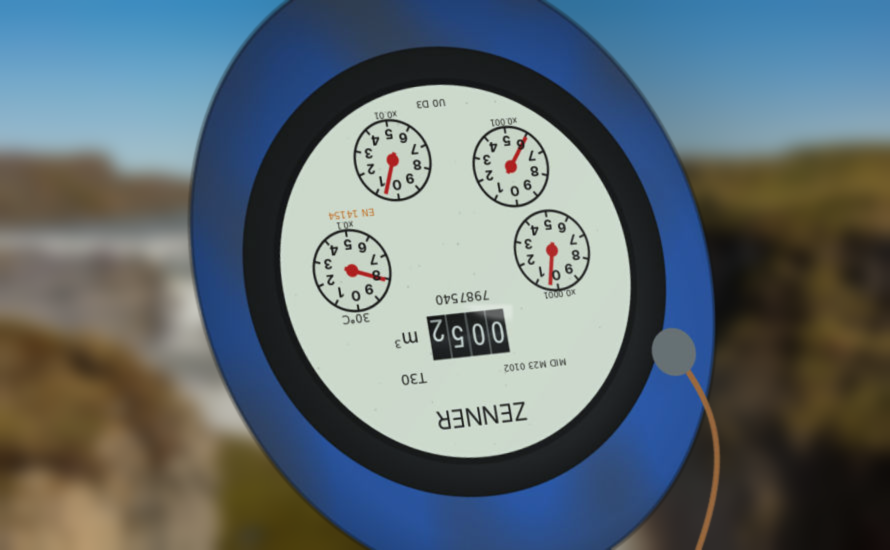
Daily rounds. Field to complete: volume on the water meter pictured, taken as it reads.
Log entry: 51.8060 m³
